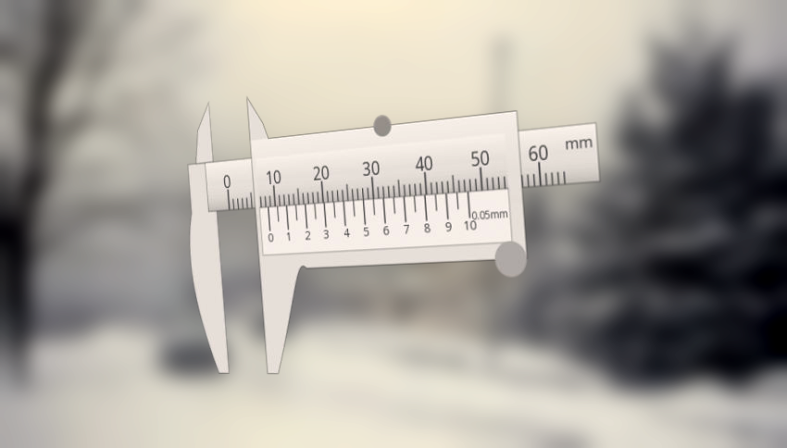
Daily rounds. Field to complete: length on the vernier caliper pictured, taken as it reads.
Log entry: 8.5 mm
